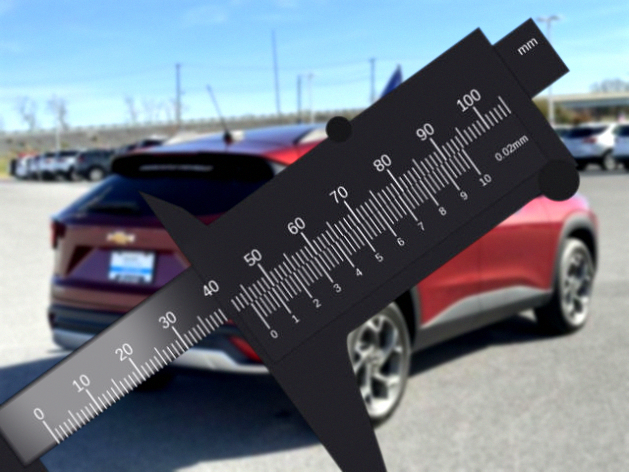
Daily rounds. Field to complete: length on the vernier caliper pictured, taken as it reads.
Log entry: 44.6 mm
